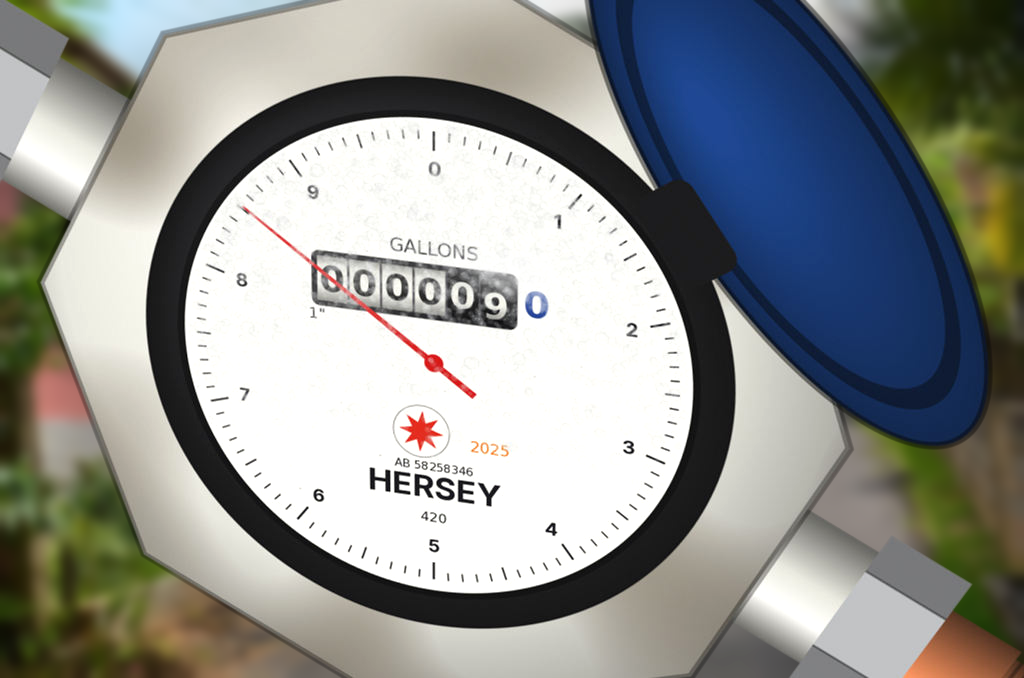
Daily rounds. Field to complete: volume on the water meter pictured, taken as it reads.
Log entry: 88.5 gal
